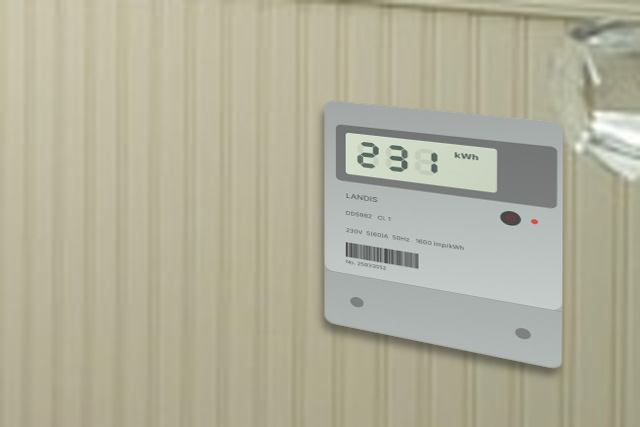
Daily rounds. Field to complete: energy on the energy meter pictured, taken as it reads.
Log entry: 231 kWh
